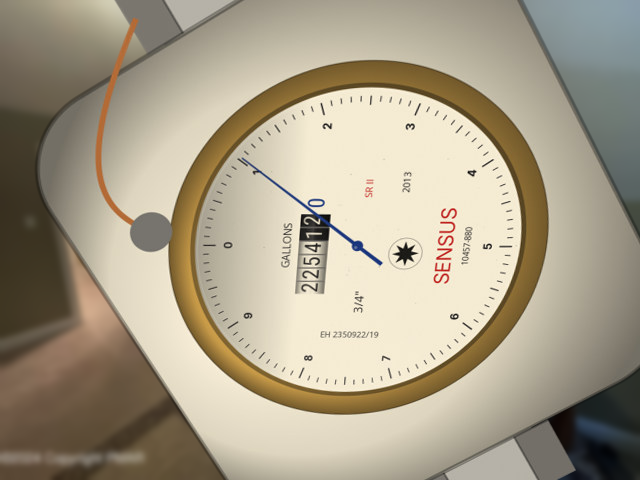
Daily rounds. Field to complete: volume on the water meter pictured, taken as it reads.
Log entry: 2254121.0 gal
